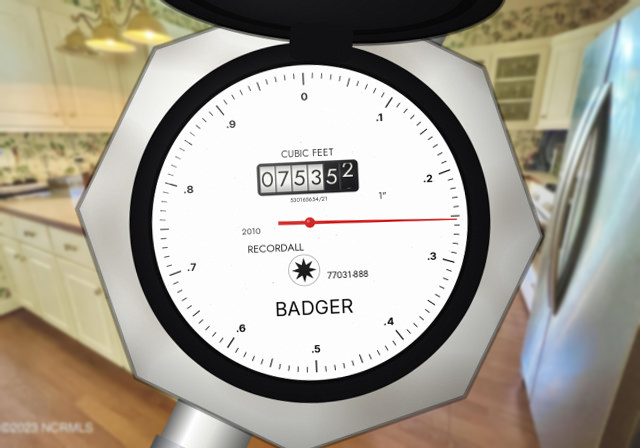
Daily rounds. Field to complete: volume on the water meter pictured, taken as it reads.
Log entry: 75352.25 ft³
